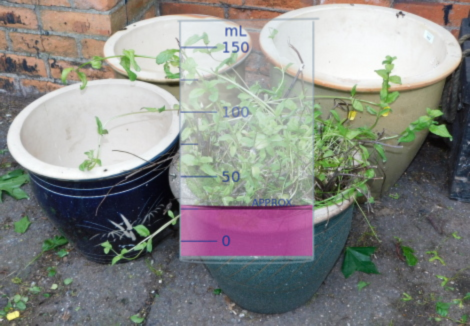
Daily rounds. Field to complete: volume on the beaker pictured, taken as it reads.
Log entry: 25 mL
